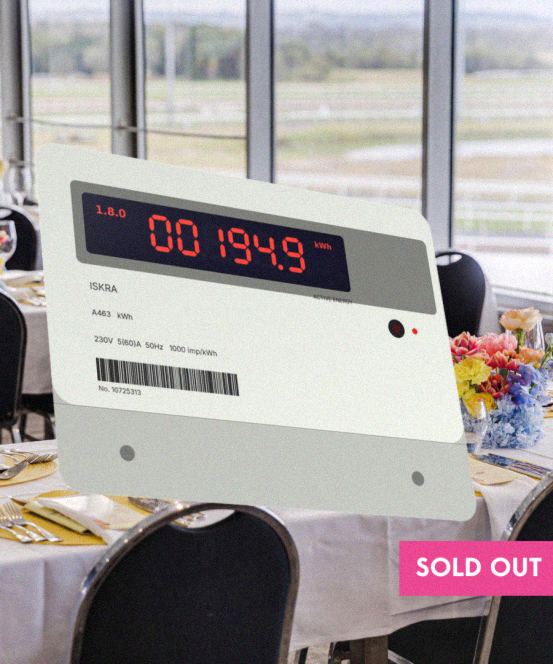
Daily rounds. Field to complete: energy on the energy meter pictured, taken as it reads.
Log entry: 194.9 kWh
